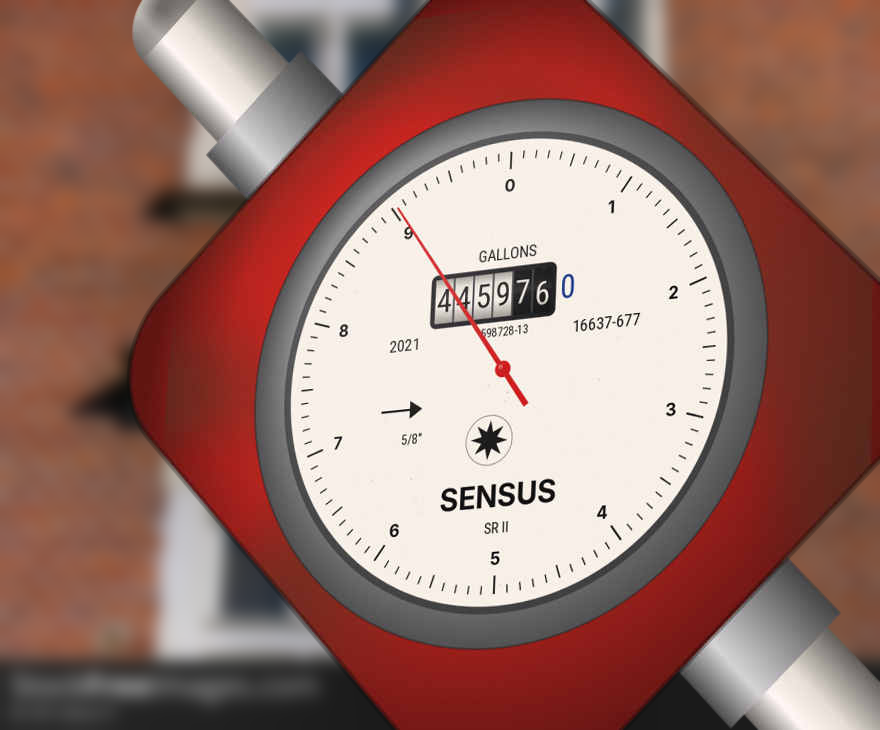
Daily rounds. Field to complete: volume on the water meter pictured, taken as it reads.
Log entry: 4459759.0 gal
